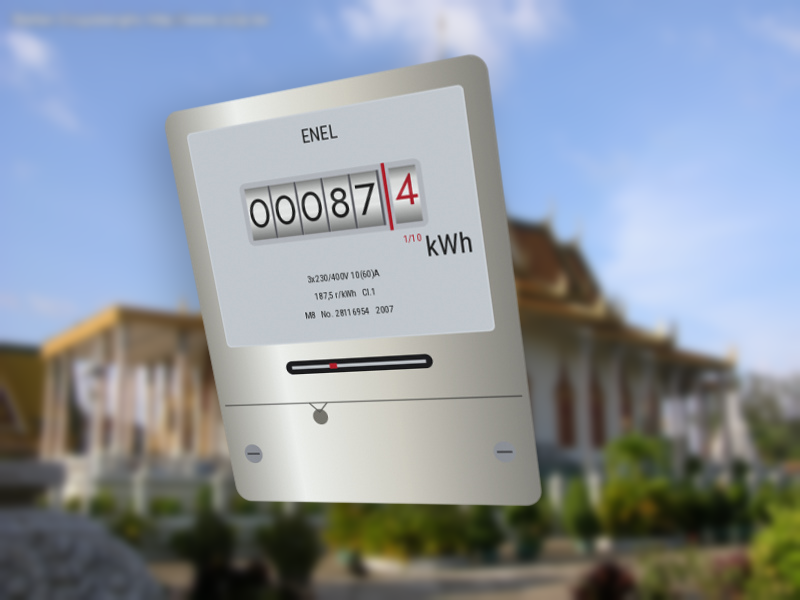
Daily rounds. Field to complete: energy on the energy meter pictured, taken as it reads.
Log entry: 87.4 kWh
